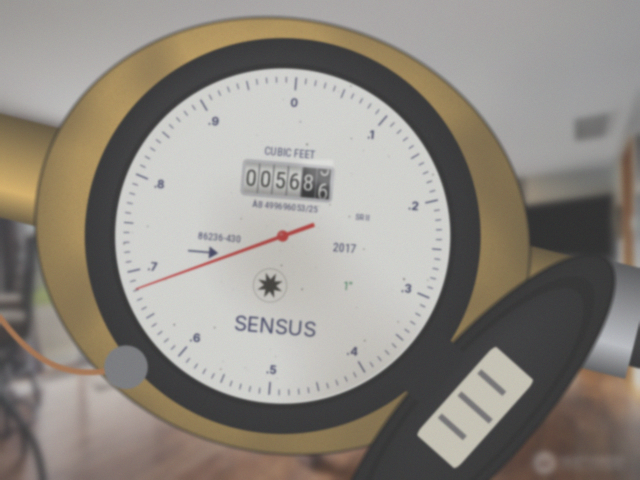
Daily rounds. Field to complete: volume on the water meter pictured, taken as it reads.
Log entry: 5685.68 ft³
